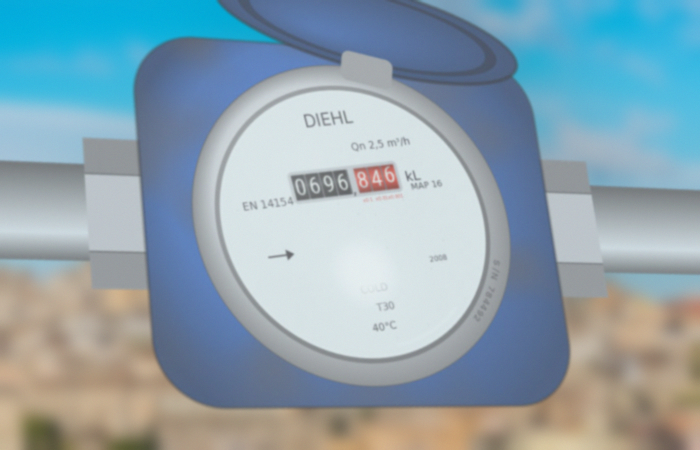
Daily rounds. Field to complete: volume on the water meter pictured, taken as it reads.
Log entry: 696.846 kL
